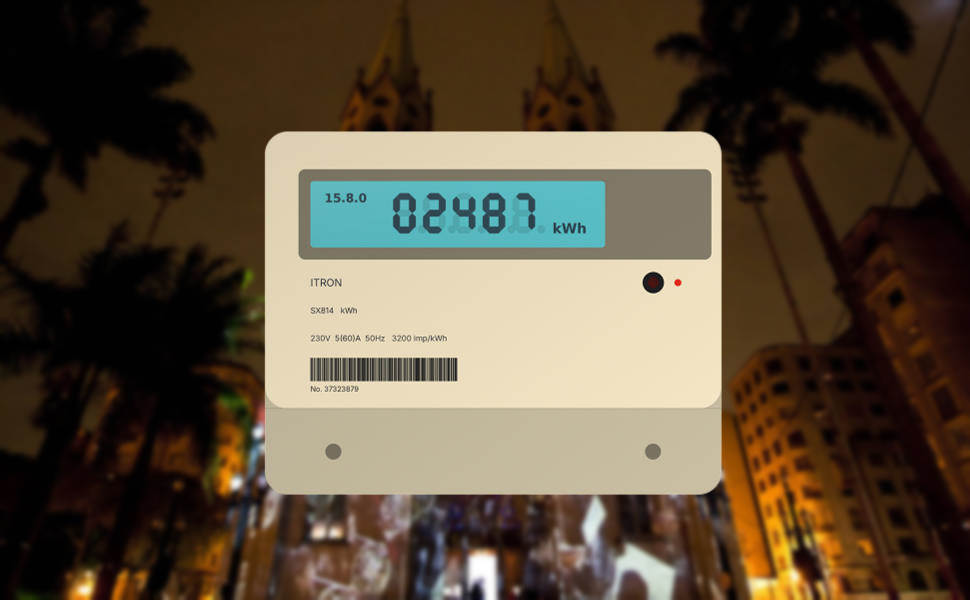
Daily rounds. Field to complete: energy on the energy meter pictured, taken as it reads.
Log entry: 2487 kWh
